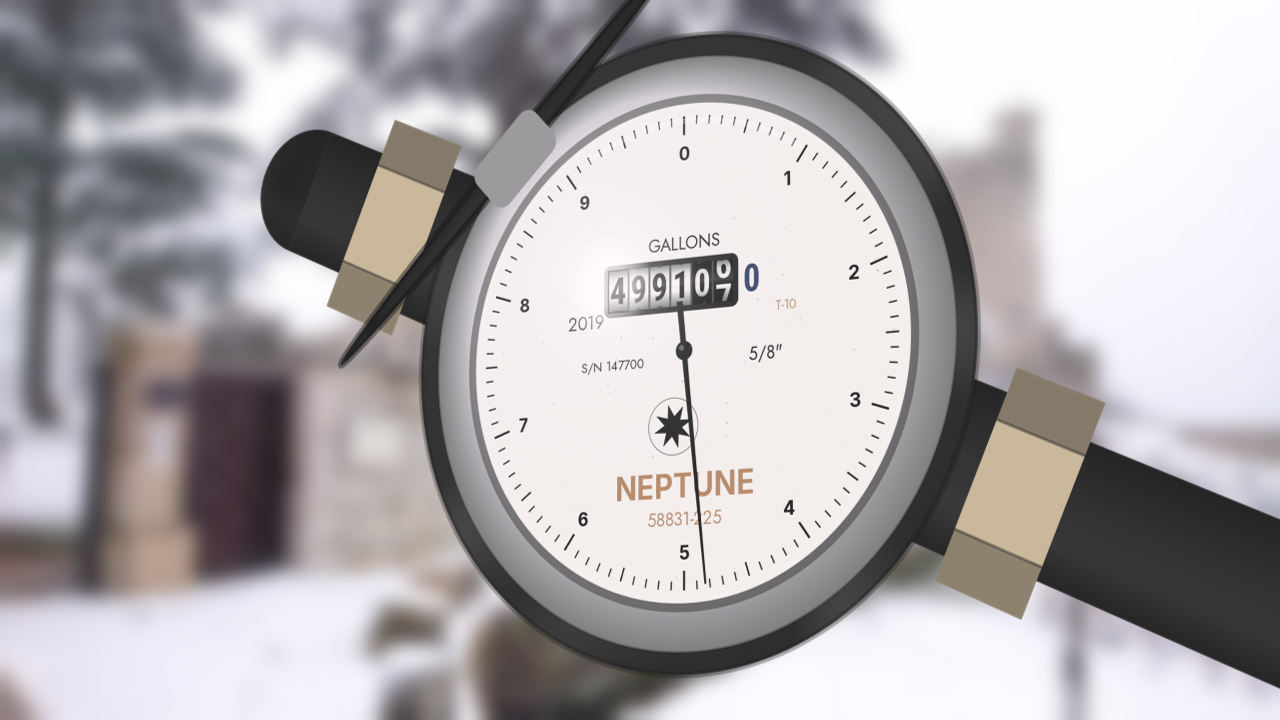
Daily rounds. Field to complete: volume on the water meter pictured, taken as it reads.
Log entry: 4991064.8 gal
